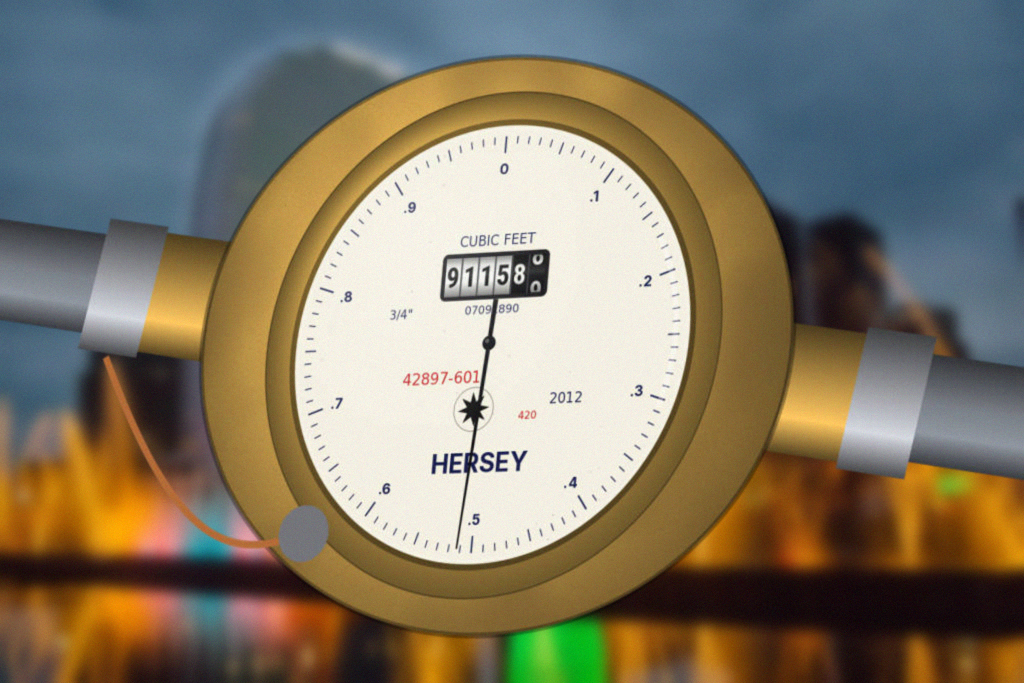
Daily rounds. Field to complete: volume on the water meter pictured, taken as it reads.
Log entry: 911588.51 ft³
